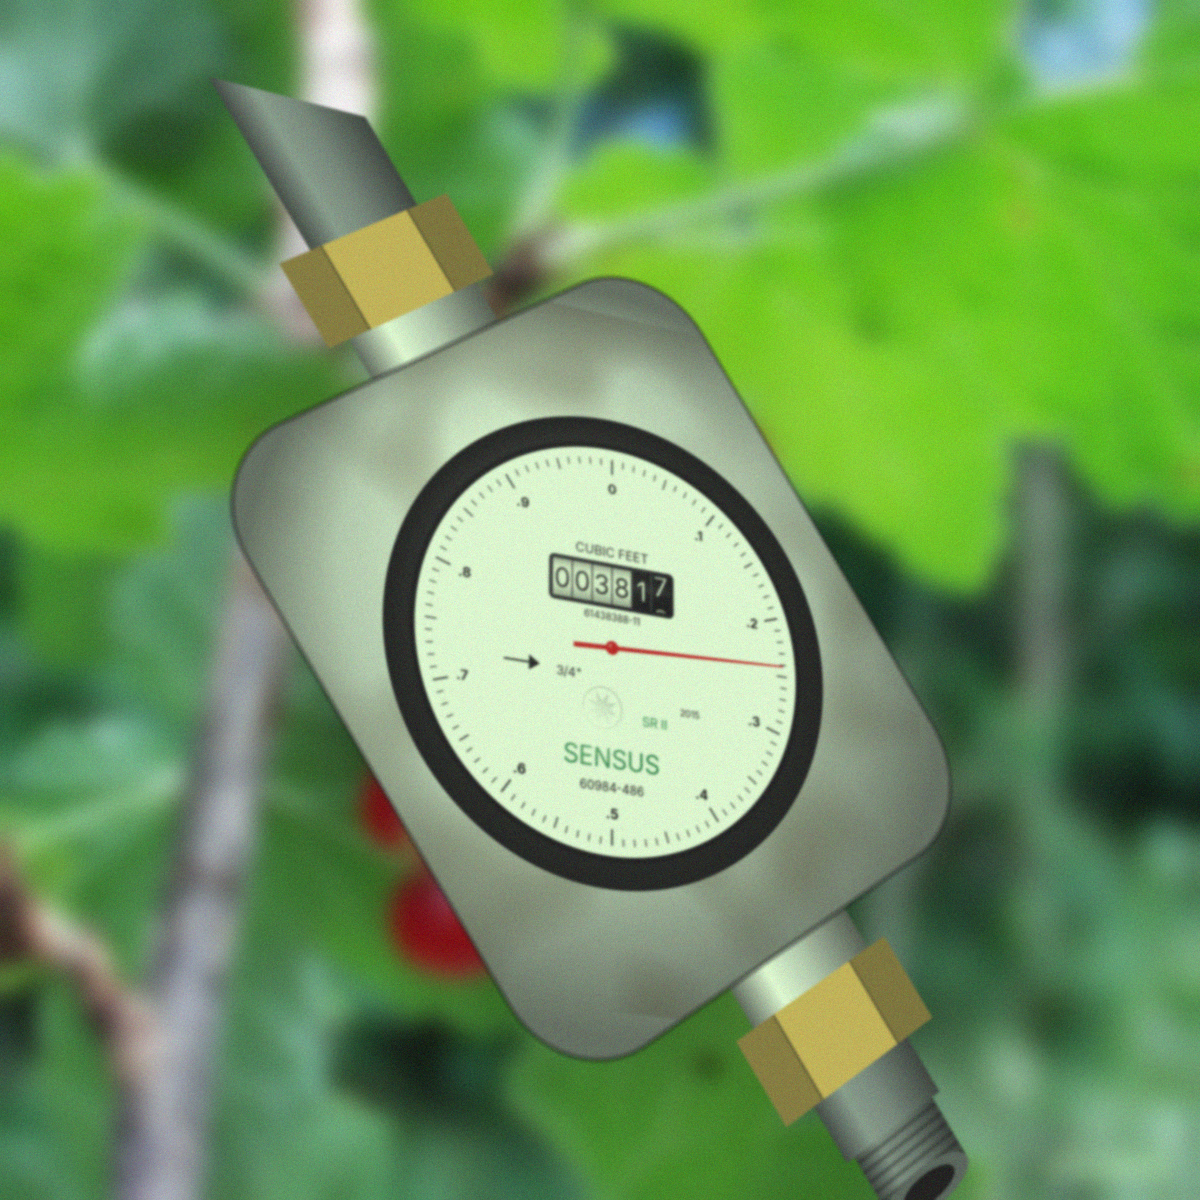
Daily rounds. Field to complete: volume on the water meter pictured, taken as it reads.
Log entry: 3817.24 ft³
